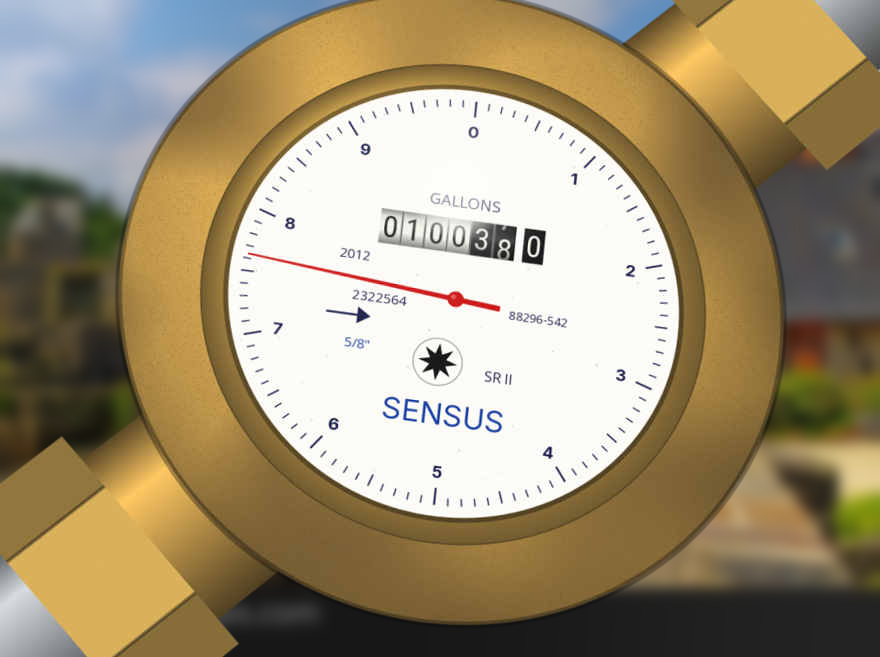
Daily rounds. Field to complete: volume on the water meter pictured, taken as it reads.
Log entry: 100377.6 gal
